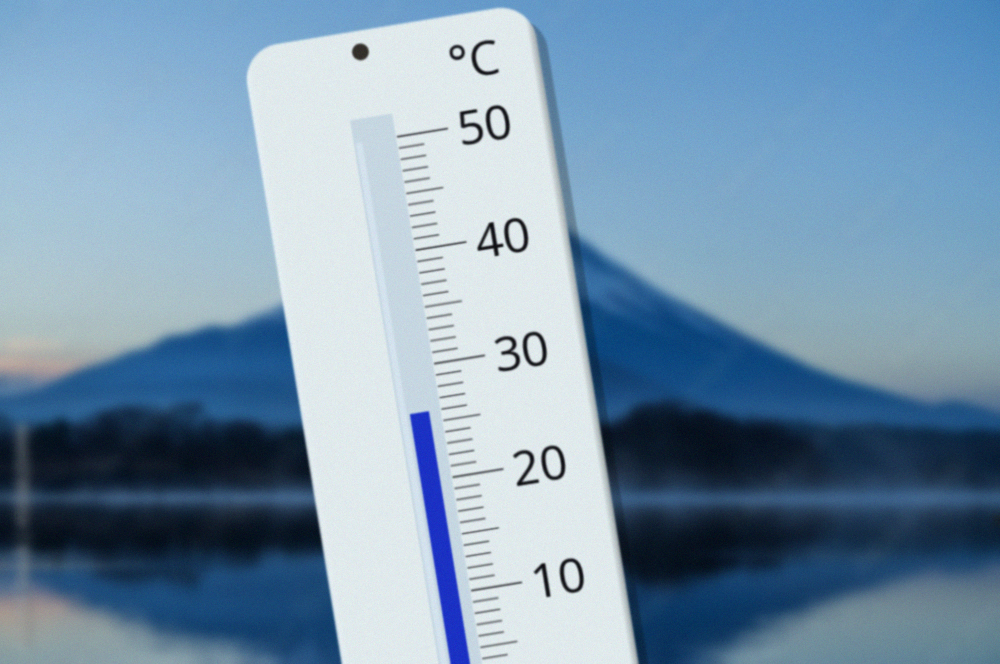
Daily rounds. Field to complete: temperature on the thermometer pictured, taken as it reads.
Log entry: 26 °C
